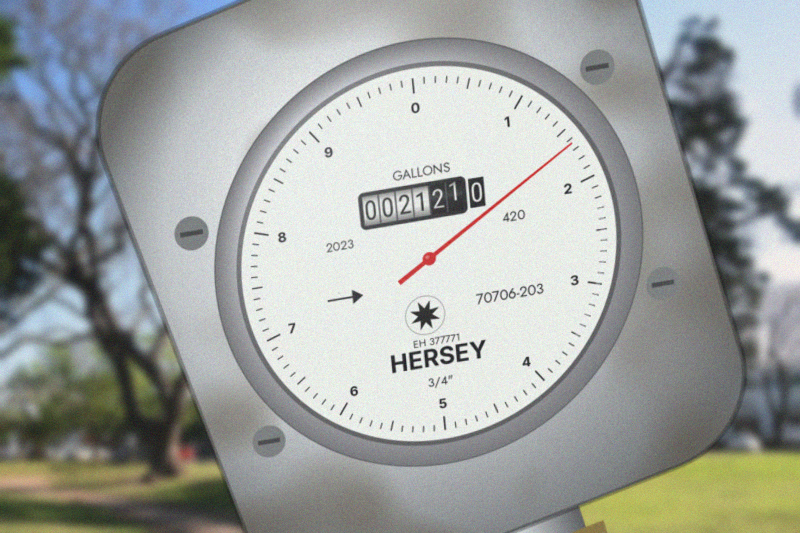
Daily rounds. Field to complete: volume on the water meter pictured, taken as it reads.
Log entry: 21211.6 gal
